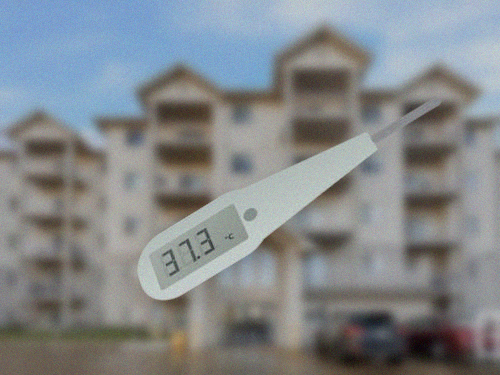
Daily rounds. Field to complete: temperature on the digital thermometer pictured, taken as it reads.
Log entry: 37.3 °C
